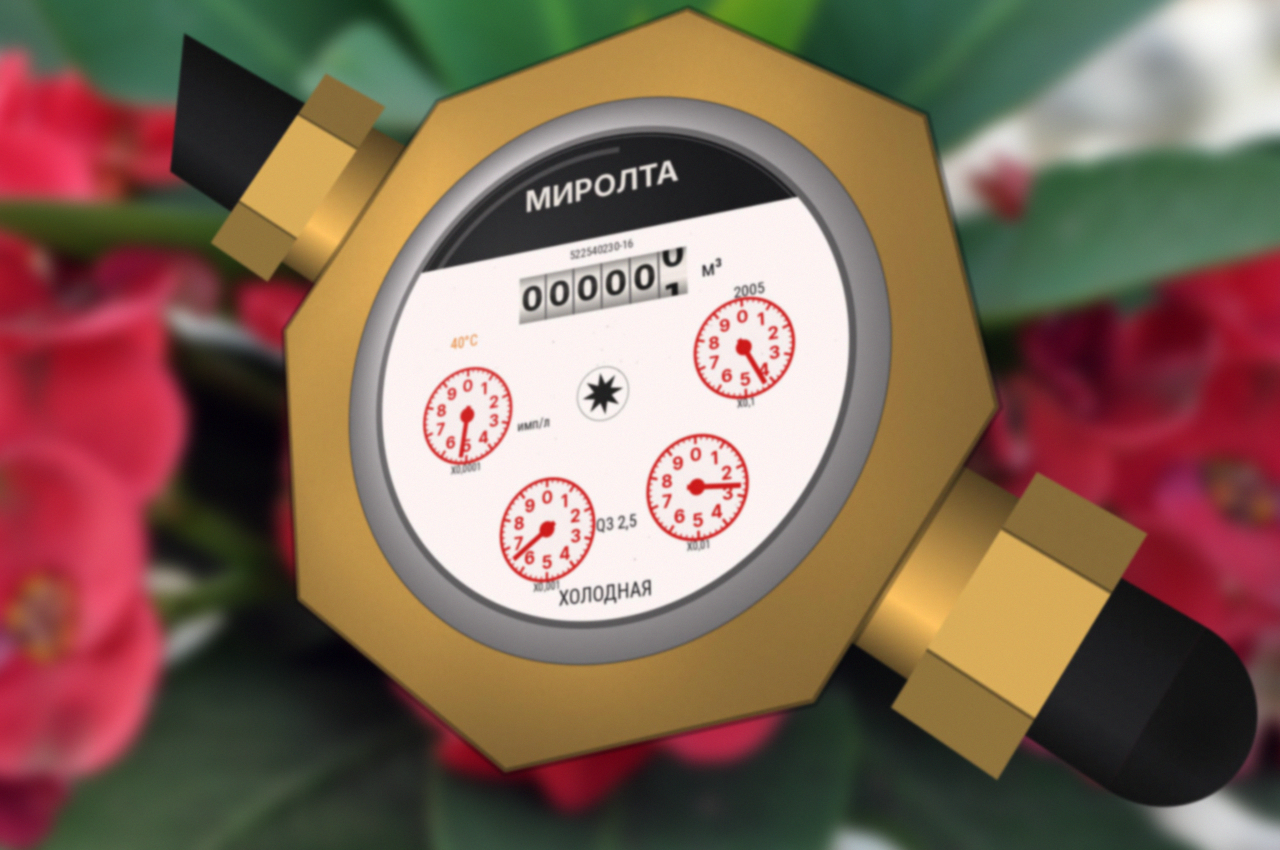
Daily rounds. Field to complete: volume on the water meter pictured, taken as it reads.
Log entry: 0.4265 m³
